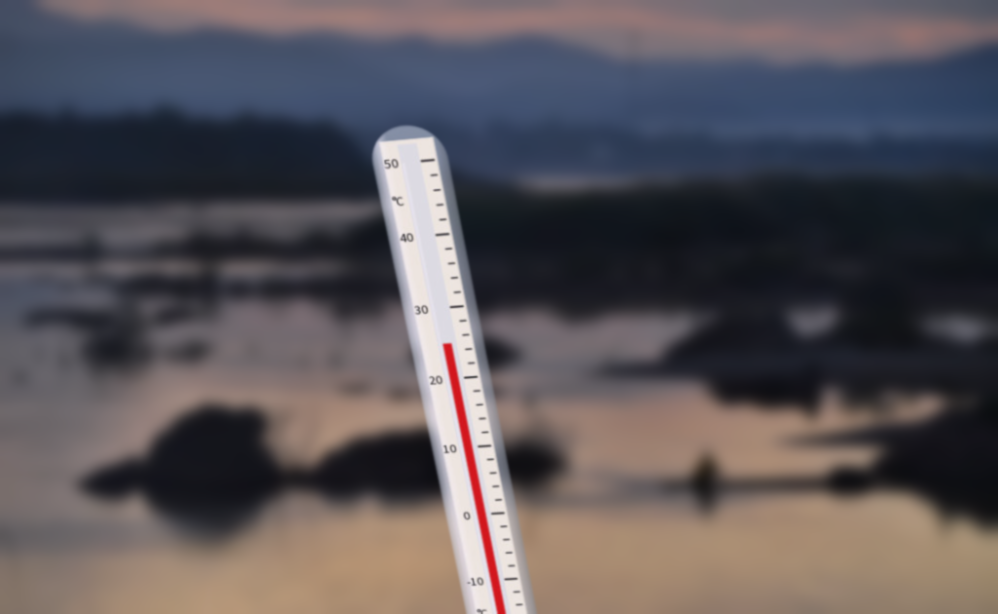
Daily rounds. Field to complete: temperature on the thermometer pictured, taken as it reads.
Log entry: 25 °C
